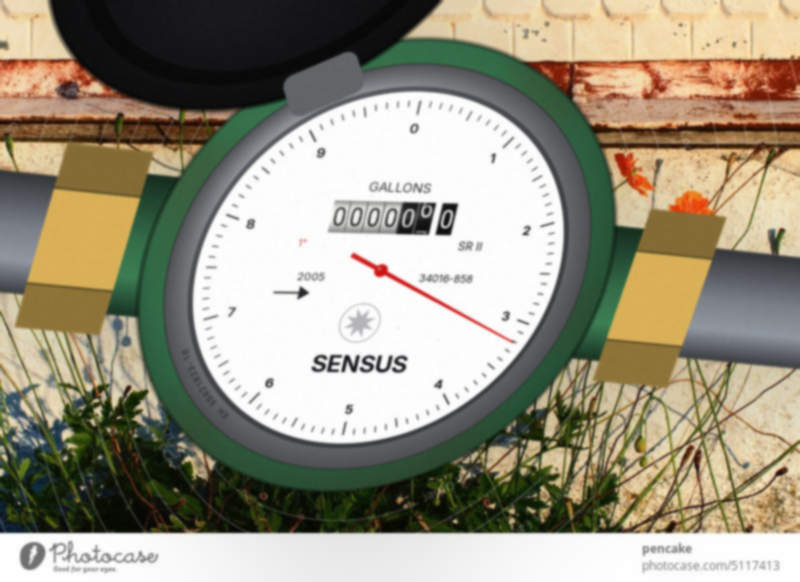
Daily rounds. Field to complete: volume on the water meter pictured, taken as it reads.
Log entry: 63.2 gal
